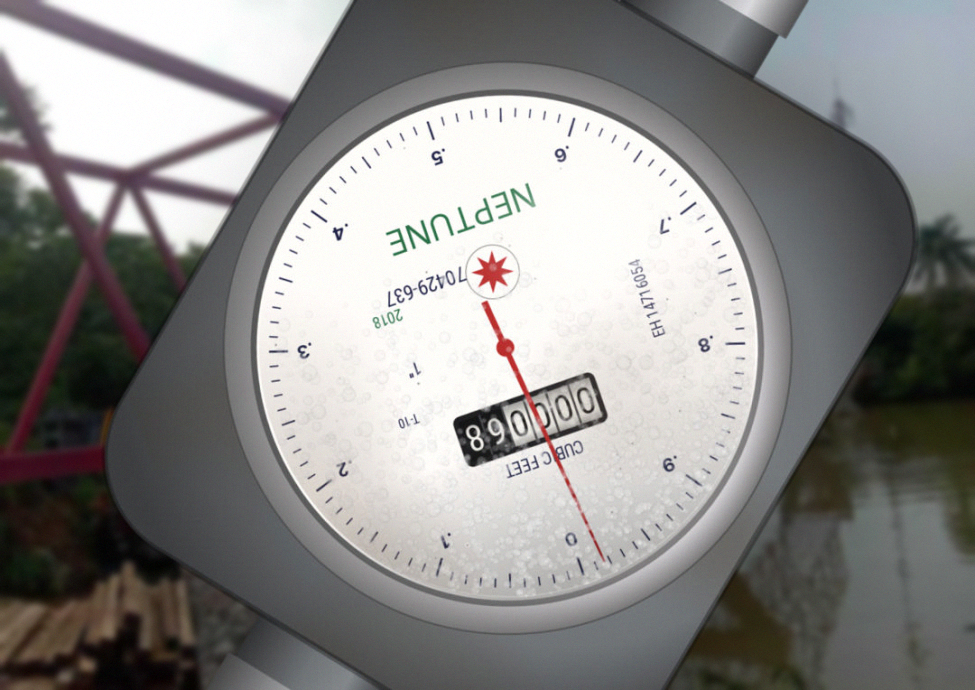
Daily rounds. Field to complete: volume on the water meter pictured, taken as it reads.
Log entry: 67.98 ft³
